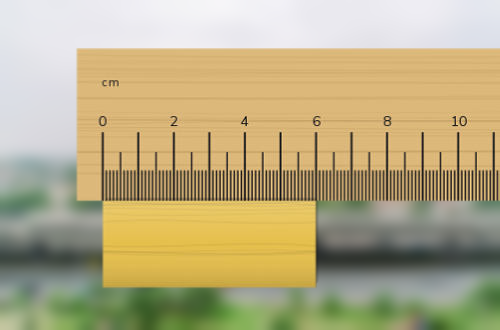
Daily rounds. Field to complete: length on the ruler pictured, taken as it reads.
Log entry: 6 cm
